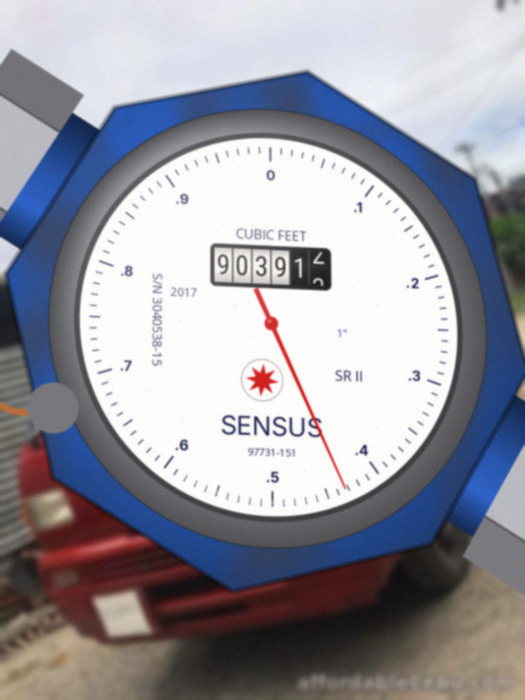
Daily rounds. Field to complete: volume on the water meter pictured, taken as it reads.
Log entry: 903912.43 ft³
